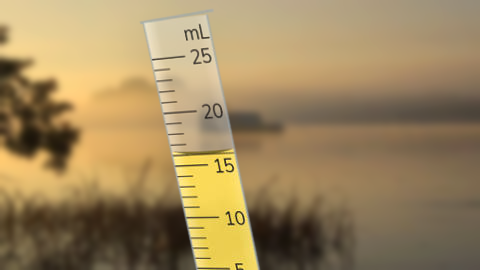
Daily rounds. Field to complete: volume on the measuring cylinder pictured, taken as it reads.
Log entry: 16 mL
